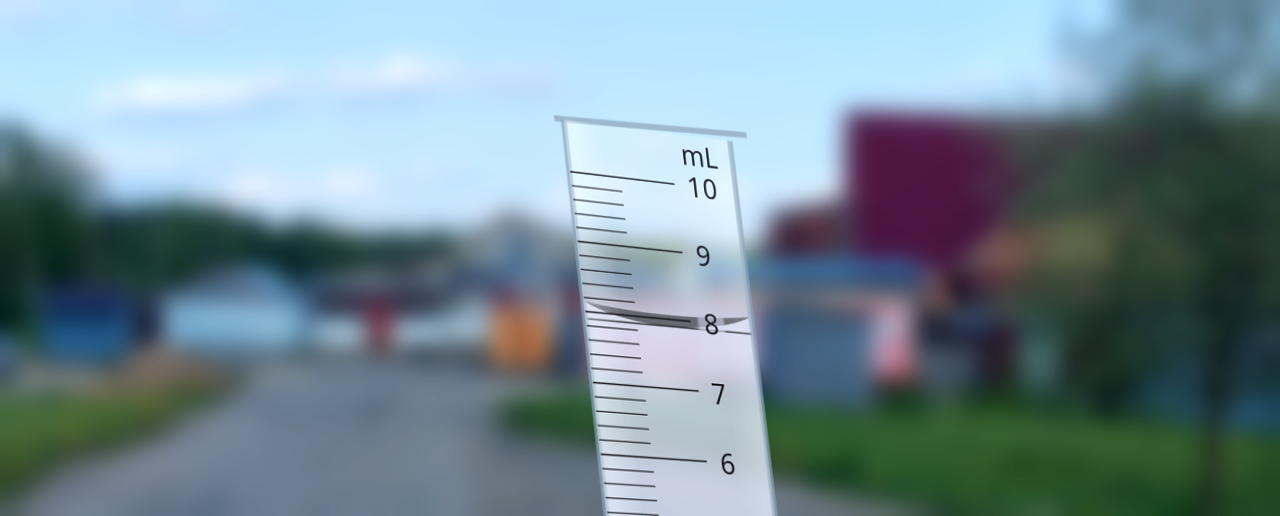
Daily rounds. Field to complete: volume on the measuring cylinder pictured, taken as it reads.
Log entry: 7.9 mL
